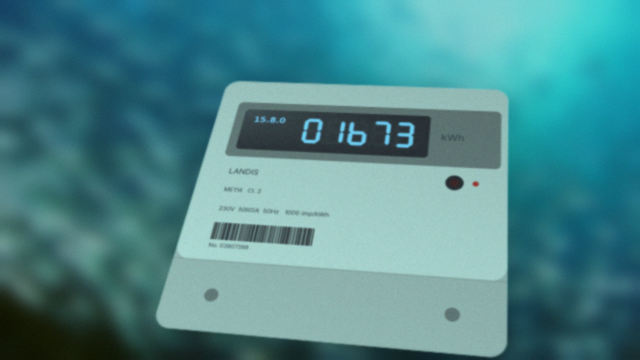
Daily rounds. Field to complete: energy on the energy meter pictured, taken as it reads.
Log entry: 1673 kWh
